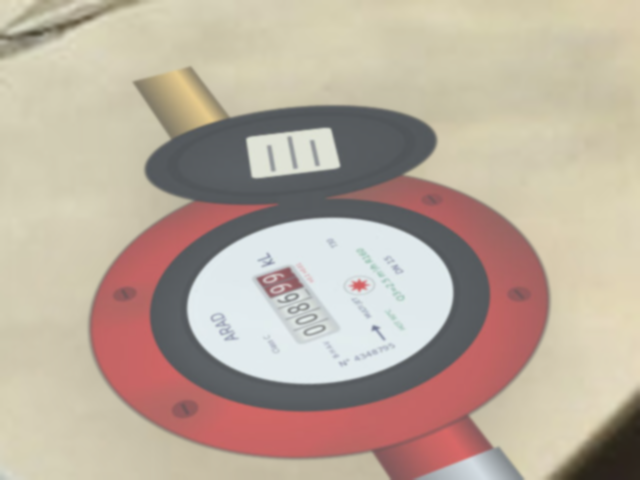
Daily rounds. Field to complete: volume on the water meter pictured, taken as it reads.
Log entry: 86.99 kL
